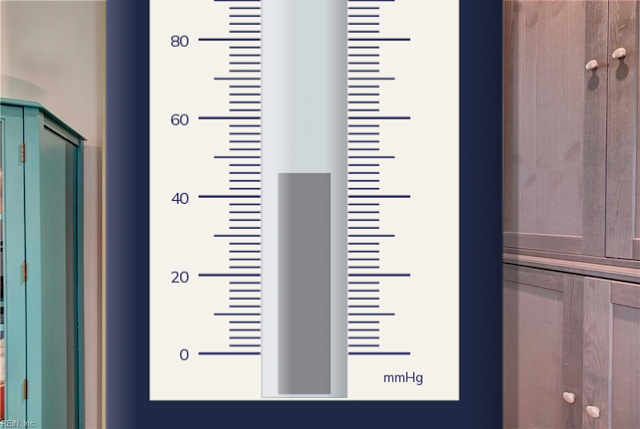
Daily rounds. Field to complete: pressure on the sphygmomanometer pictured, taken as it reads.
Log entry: 46 mmHg
